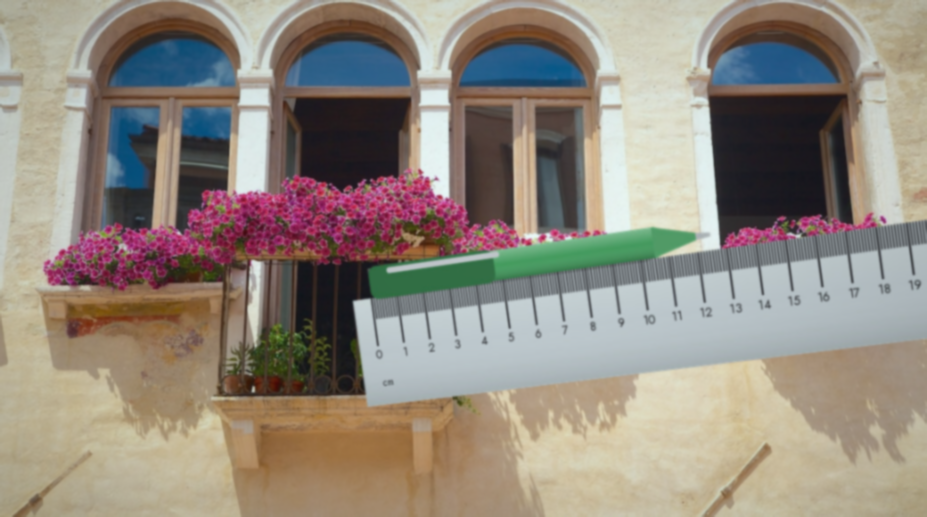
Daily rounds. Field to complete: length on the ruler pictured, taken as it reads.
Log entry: 12.5 cm
